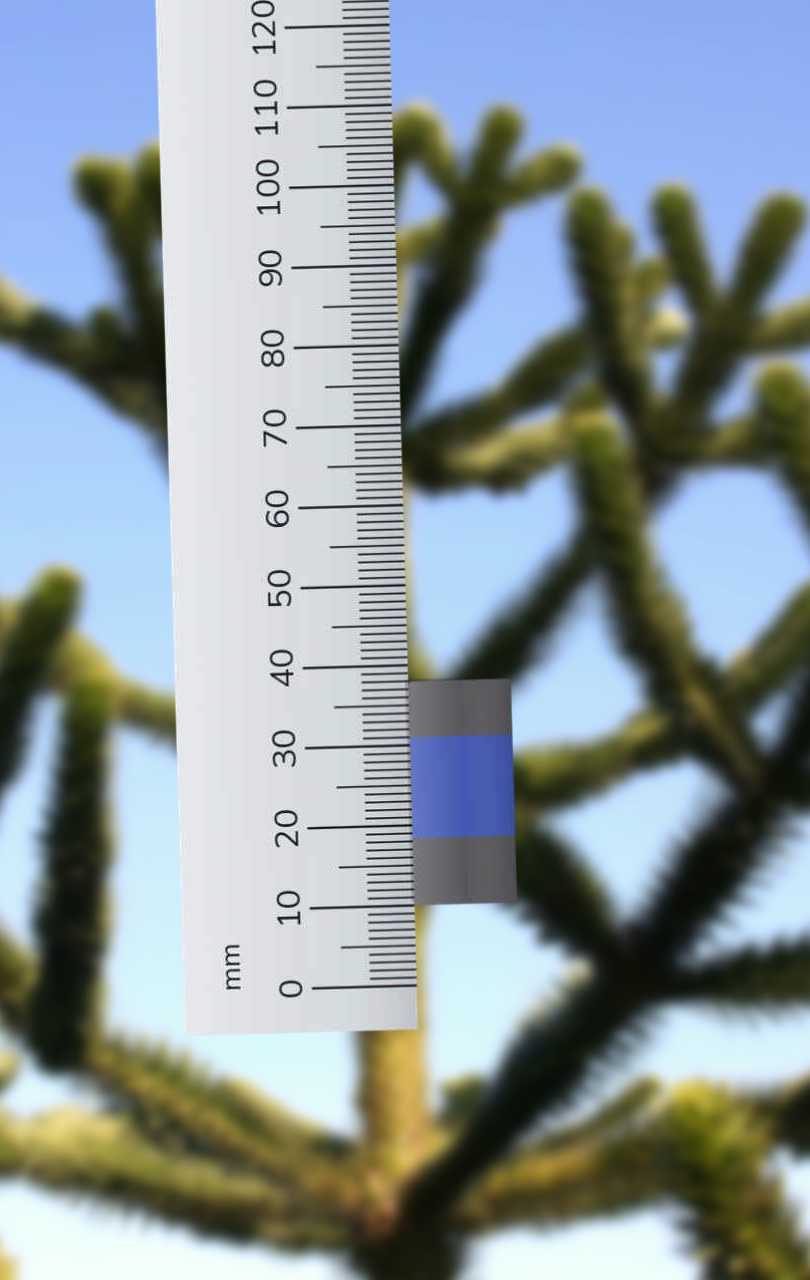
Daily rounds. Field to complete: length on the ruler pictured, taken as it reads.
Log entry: 28 mm
